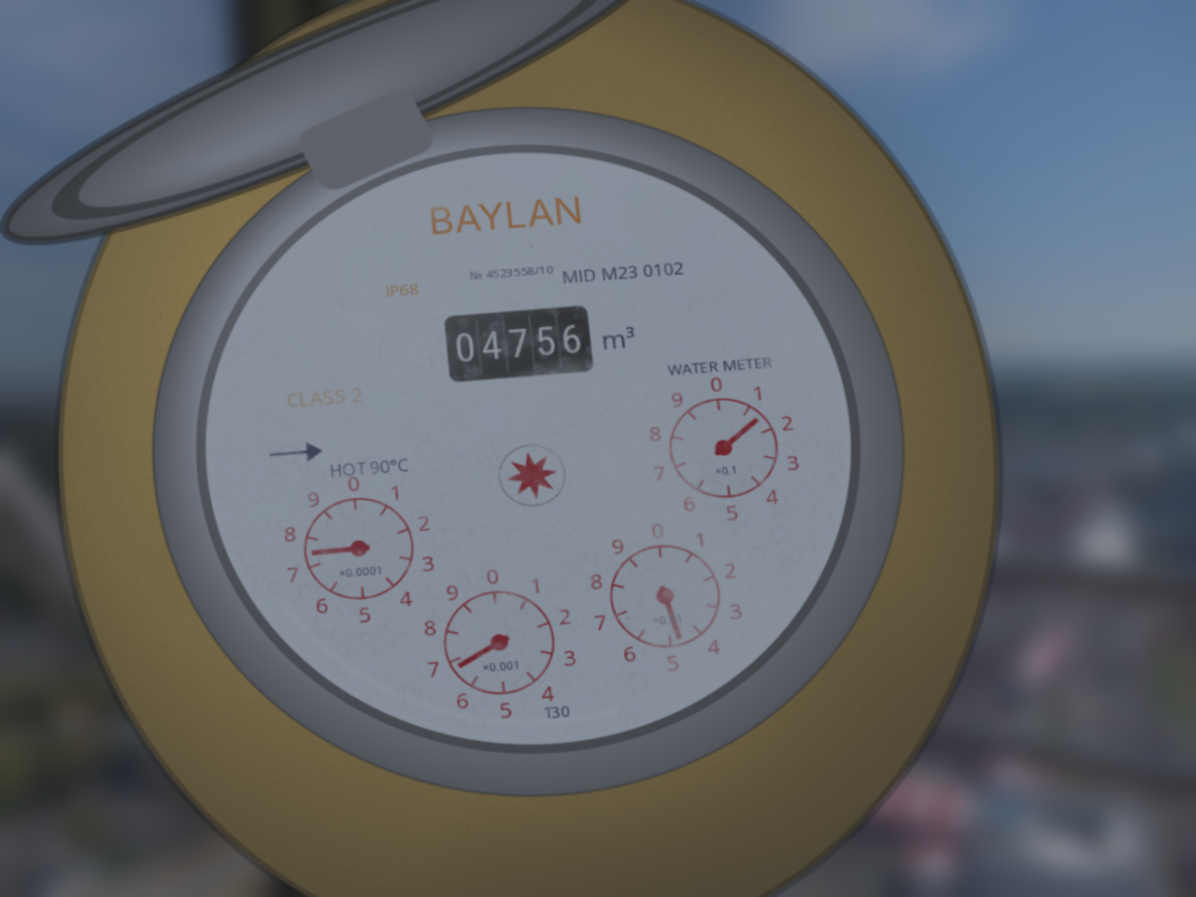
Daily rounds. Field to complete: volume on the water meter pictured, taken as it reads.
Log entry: 4756.1467 m³
